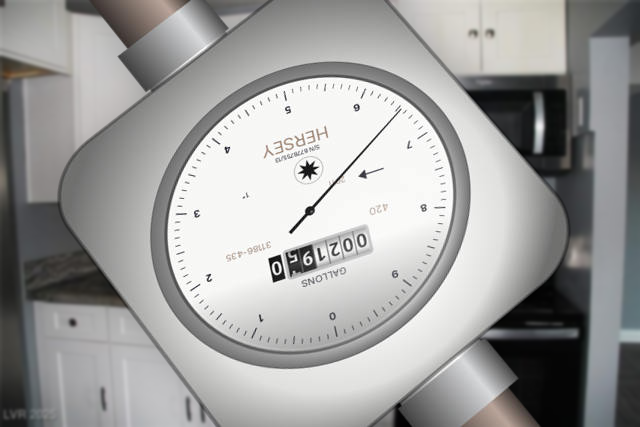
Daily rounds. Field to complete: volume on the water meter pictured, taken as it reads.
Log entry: 21946.5 gal
